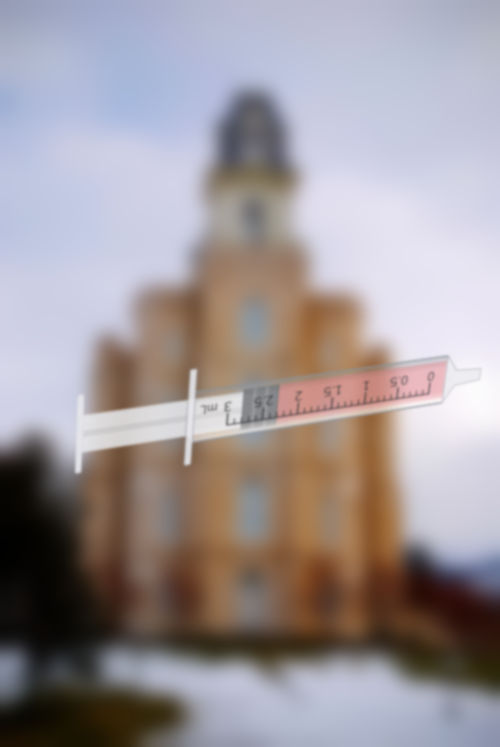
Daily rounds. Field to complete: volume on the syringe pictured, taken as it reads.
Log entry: 2.3 mL
